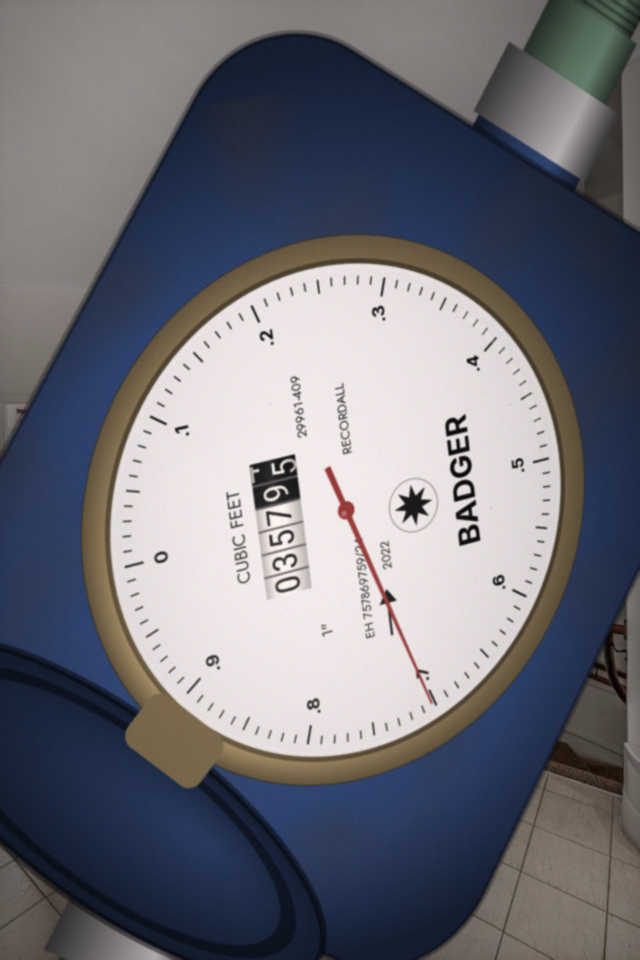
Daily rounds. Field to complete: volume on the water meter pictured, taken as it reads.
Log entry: 35794.70 ft³
